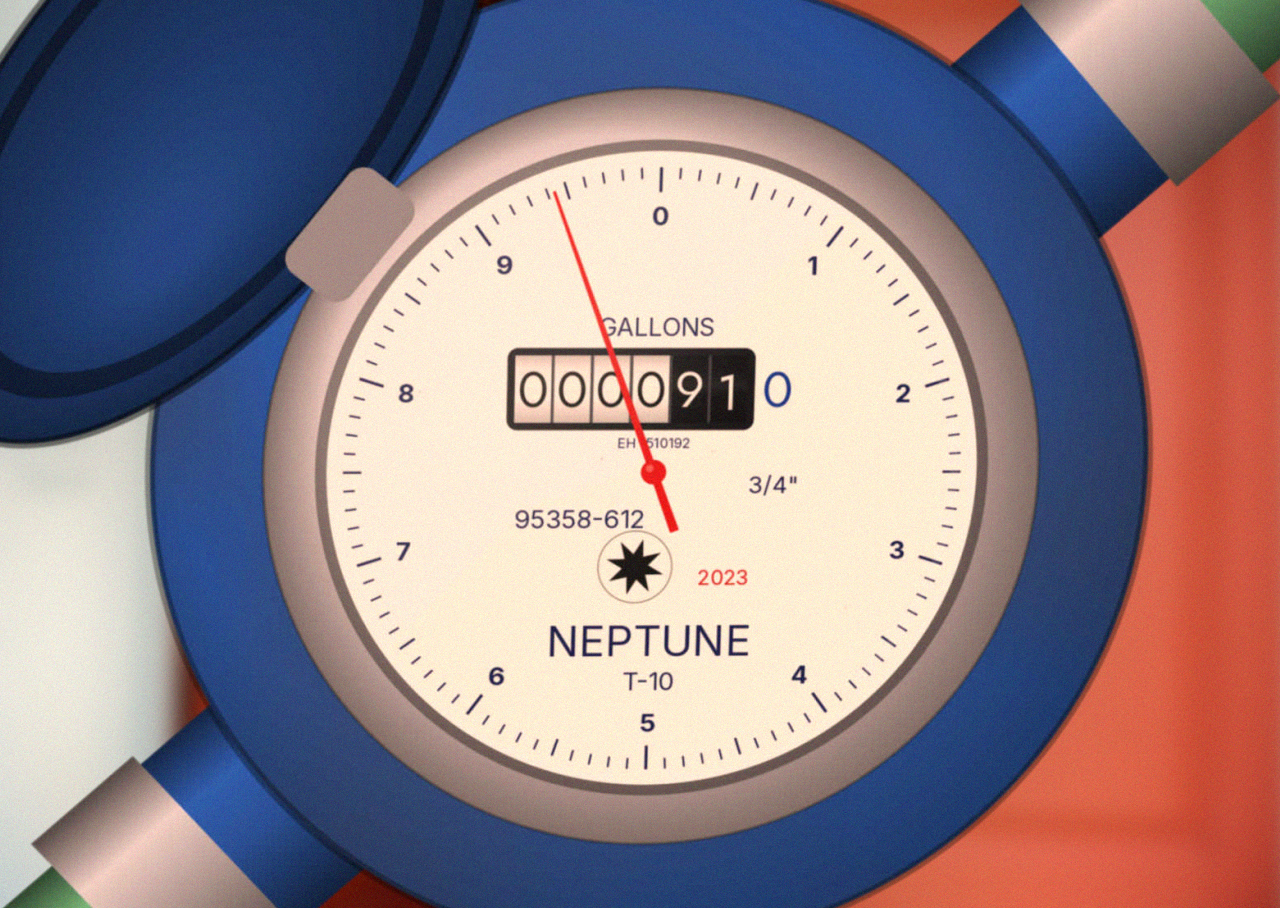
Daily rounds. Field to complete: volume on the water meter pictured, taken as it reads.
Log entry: 909.4 gal
